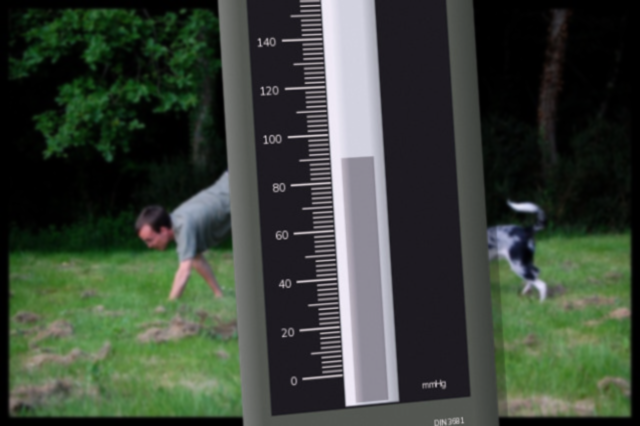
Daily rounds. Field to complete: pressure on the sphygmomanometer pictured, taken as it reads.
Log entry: 90 mmHg
